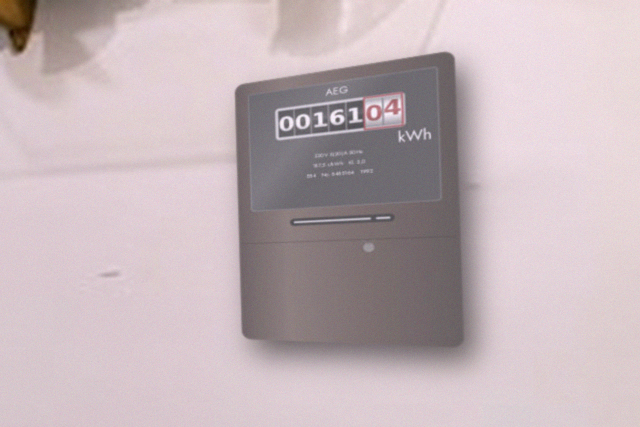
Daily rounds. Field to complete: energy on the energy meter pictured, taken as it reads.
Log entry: 161.04 kWh
